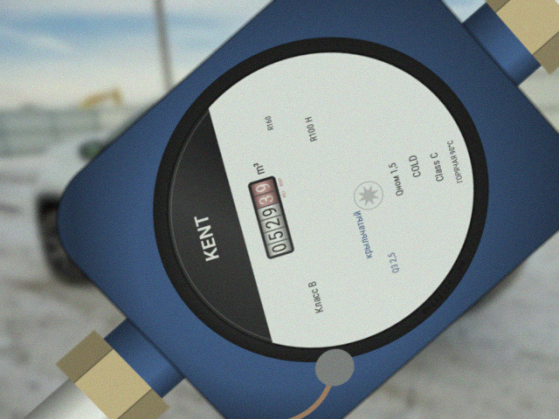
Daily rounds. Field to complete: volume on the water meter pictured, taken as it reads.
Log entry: 529.39 m³
